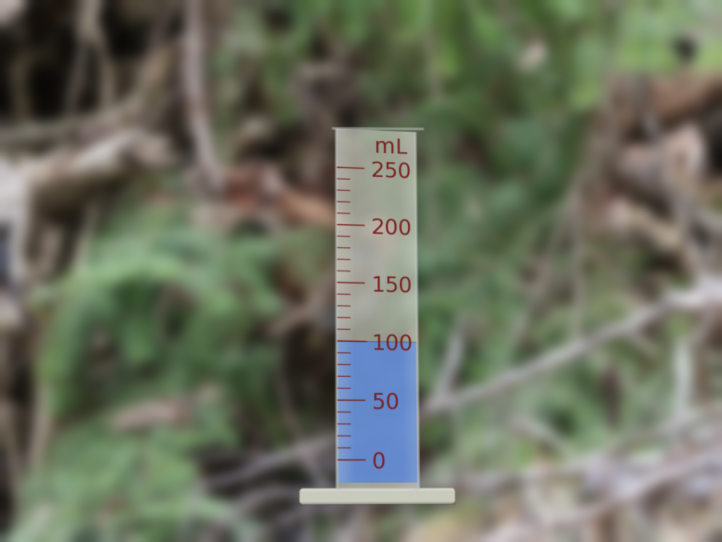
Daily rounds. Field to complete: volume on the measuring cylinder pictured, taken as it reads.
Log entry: 100 mL
